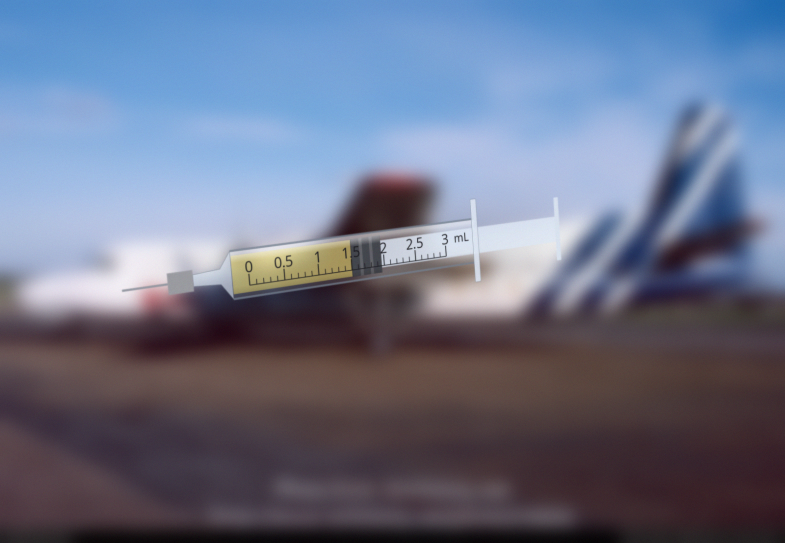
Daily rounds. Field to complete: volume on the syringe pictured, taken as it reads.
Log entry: 1.5 mL
